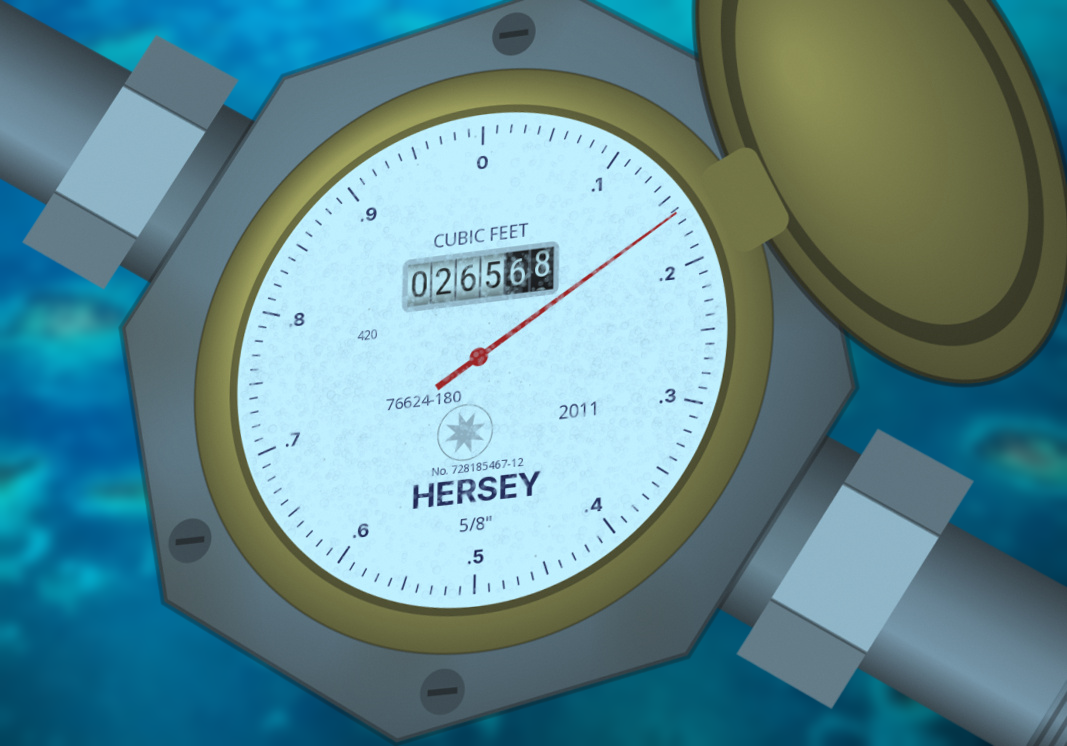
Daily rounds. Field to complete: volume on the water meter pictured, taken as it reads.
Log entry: 26568.16 ft³
